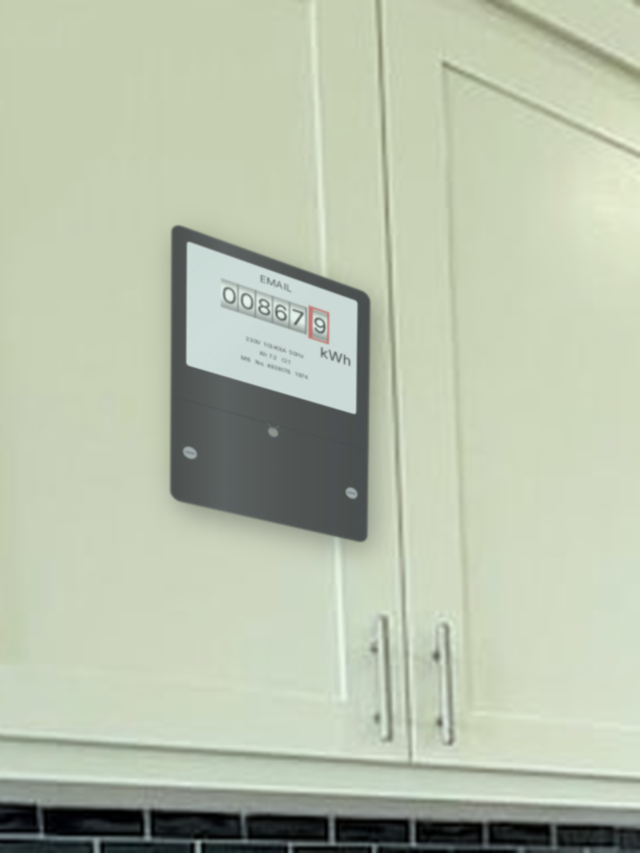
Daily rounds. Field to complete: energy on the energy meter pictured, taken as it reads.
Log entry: 867.9 kWh
